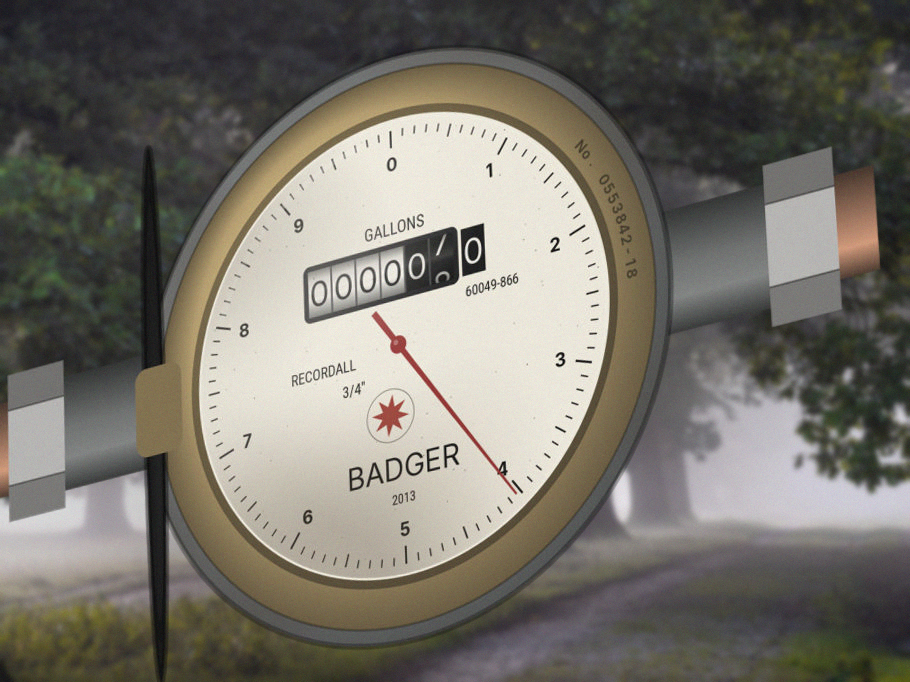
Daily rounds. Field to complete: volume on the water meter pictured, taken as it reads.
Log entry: 74.0 gal
